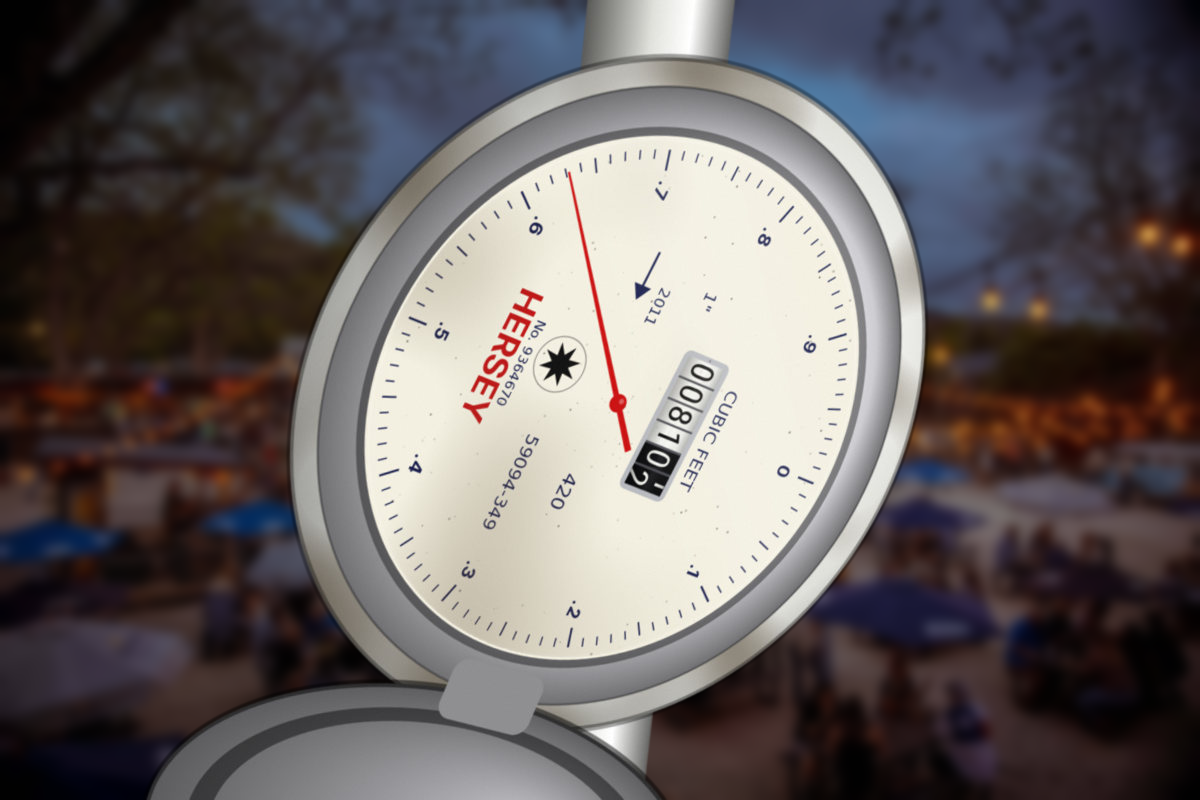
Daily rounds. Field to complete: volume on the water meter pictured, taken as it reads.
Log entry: 8101.63 ft³
